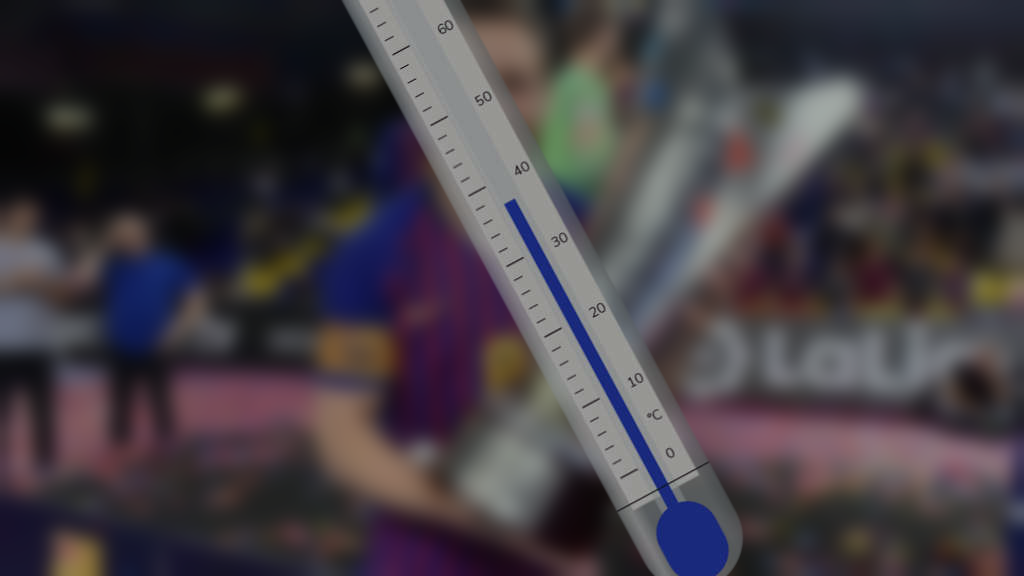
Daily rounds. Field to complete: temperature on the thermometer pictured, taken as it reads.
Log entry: 37 °C
